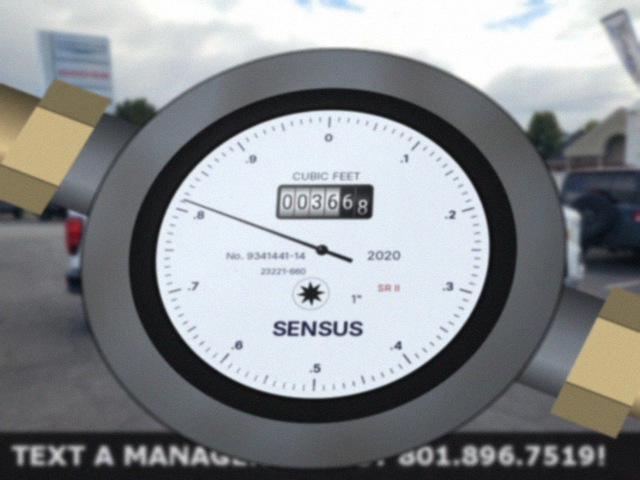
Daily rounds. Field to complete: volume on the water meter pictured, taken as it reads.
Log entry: 3667.81 ft³
